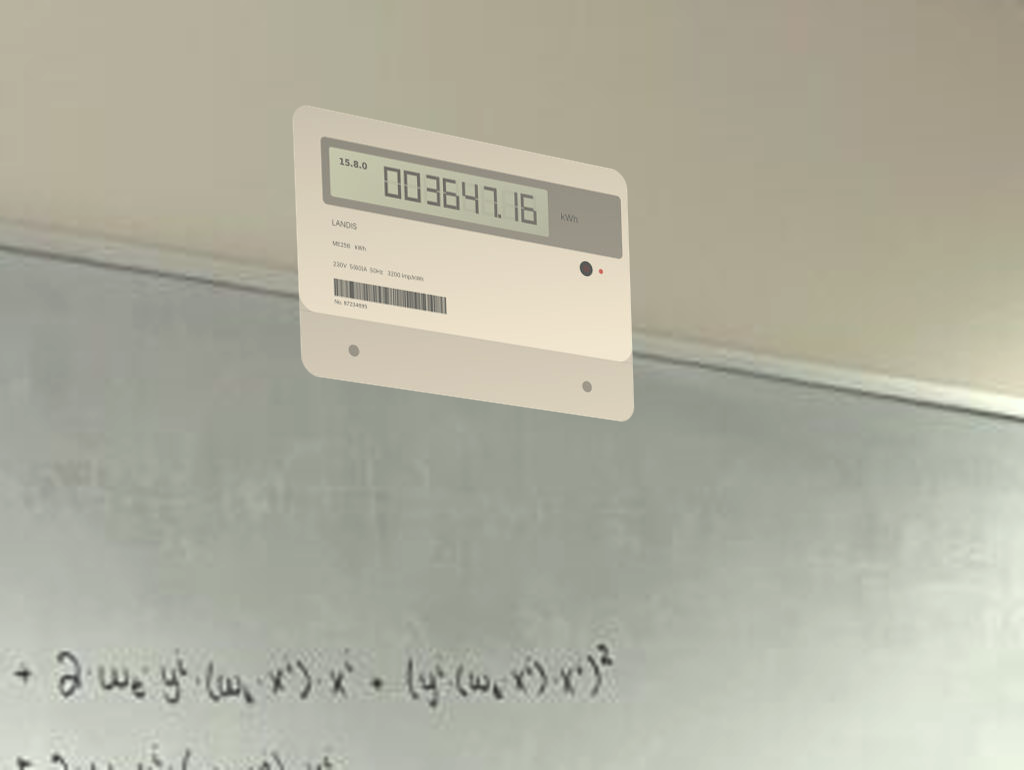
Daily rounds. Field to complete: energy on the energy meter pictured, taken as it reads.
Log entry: 3647.16 kWh
